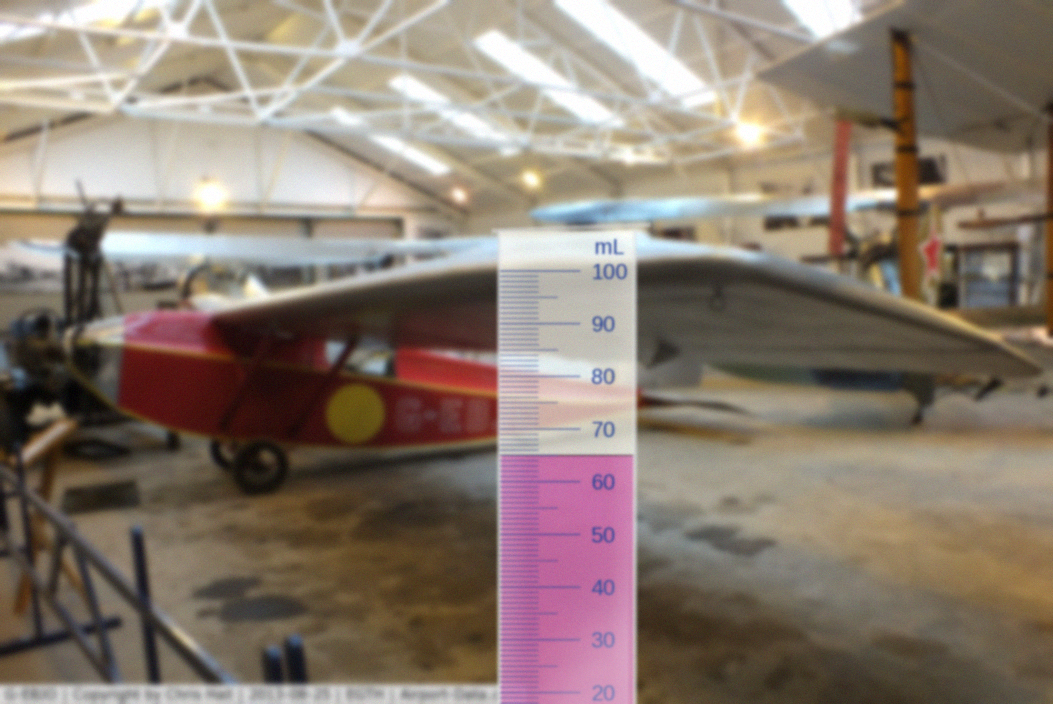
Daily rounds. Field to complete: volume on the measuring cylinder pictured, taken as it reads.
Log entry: 65 mL
